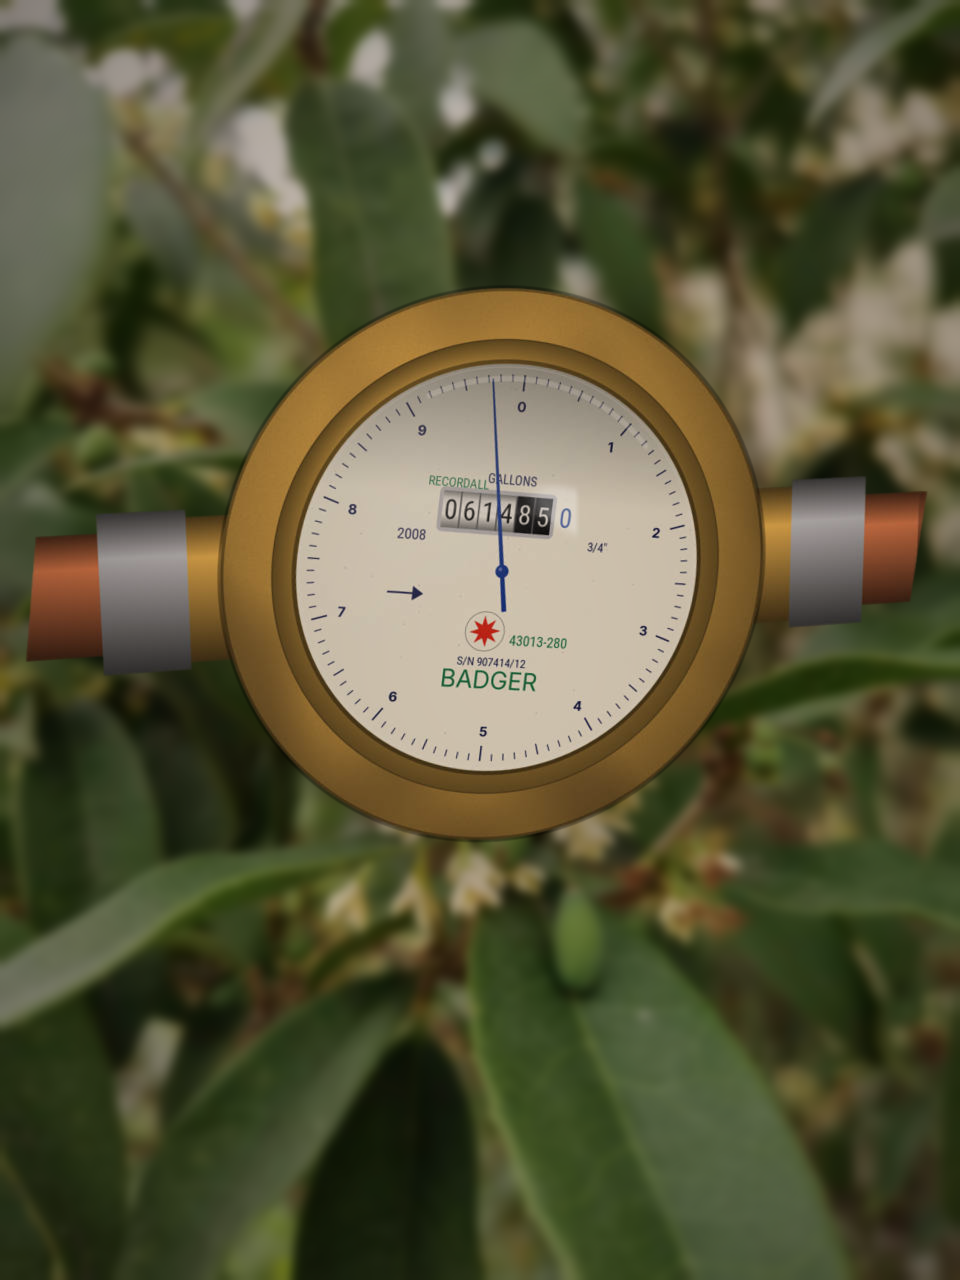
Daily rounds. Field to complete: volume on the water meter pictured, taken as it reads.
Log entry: 614849.7 gal
